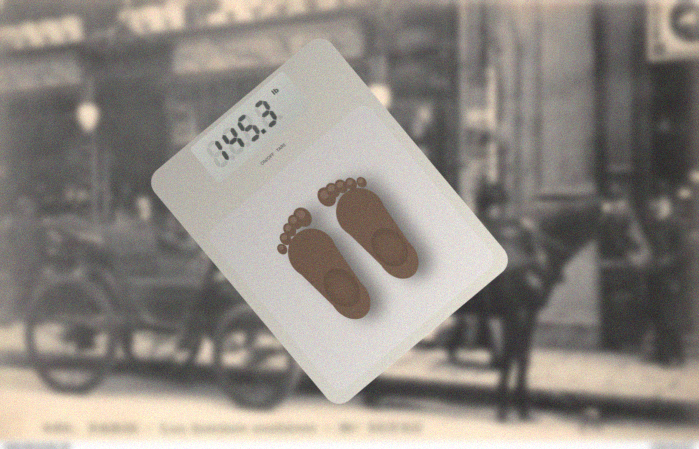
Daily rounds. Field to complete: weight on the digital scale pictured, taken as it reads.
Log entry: 145.3 lb
